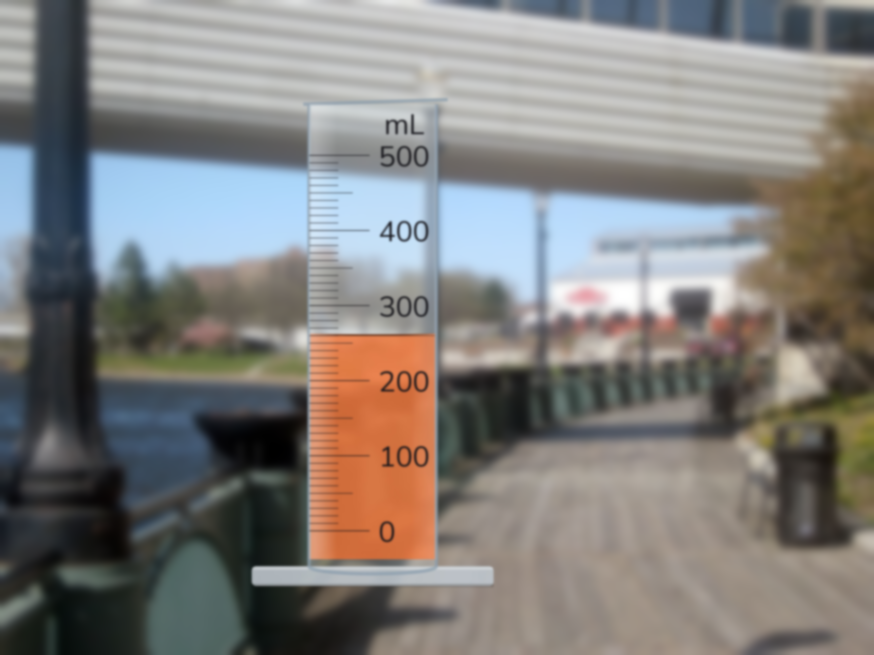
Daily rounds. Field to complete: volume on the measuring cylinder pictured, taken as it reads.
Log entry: 260 mL
